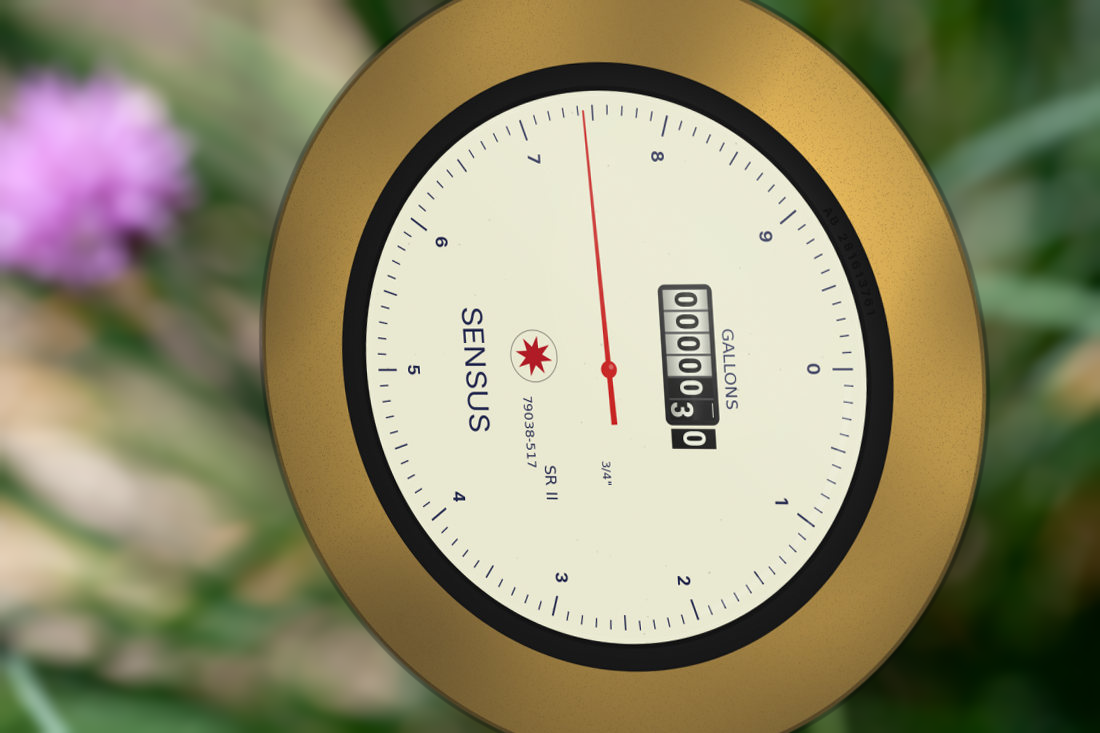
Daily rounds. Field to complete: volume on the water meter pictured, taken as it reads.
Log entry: 27.4 gal
